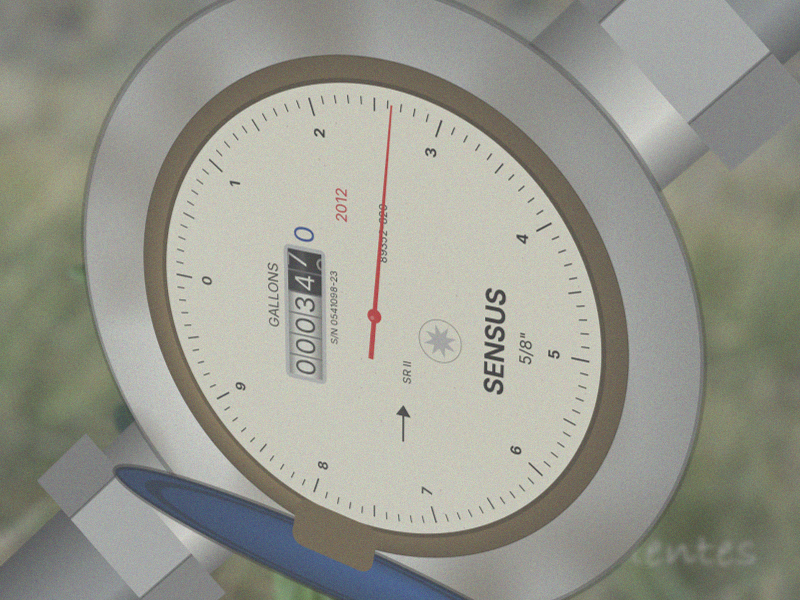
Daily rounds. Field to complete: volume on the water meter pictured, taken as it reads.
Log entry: 3472.6 gal
